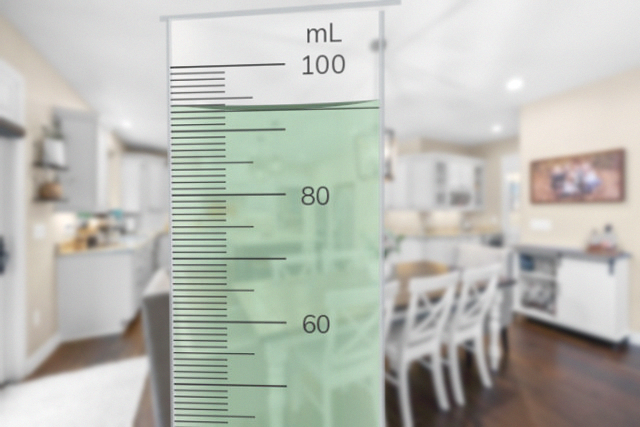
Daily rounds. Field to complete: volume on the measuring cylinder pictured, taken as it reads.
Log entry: 93 mL
